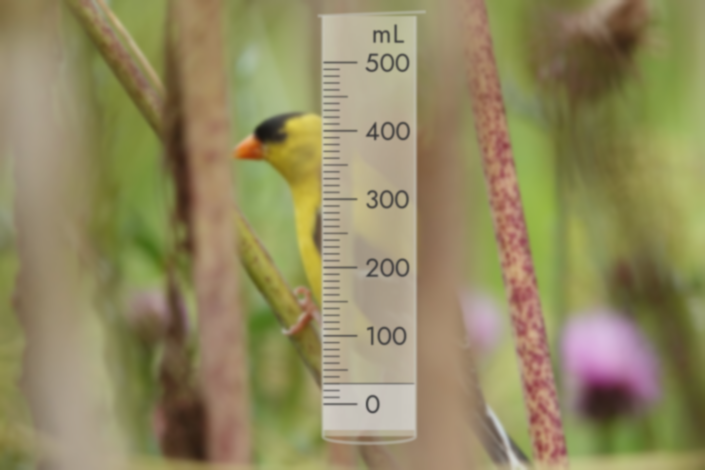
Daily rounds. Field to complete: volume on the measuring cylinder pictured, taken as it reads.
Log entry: 30 mL
